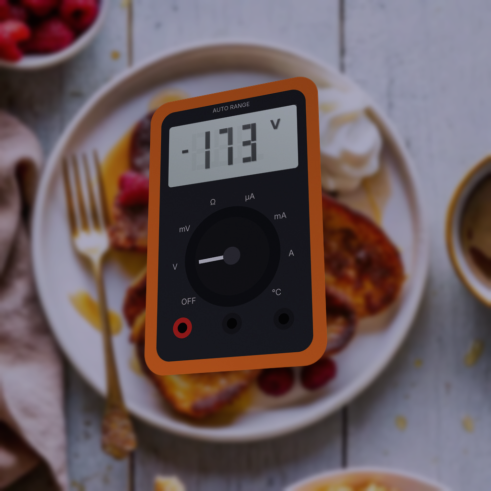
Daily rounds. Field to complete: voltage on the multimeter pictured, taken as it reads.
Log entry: -173 V
